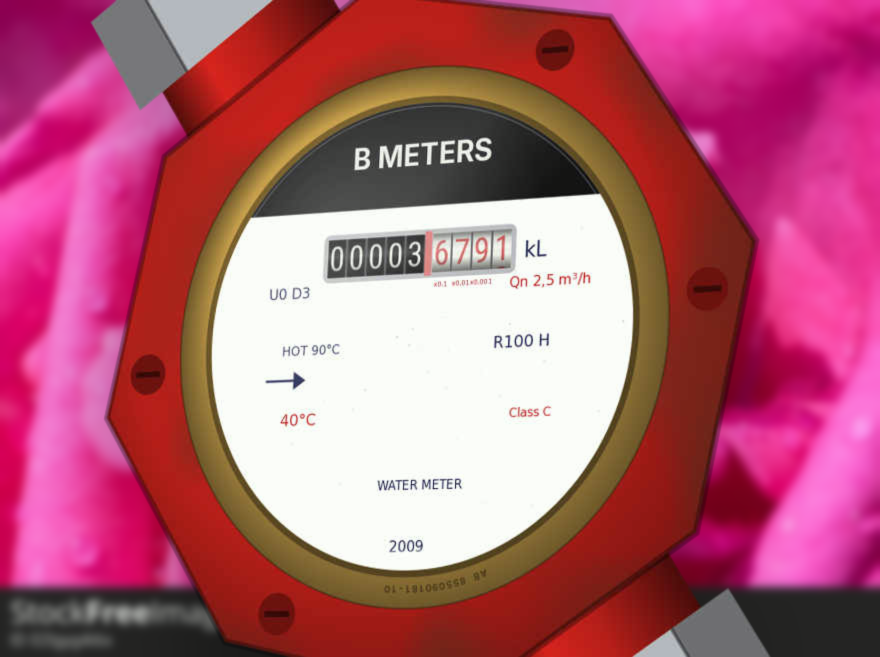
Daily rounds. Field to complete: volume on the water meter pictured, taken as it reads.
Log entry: 3.6791 kL
